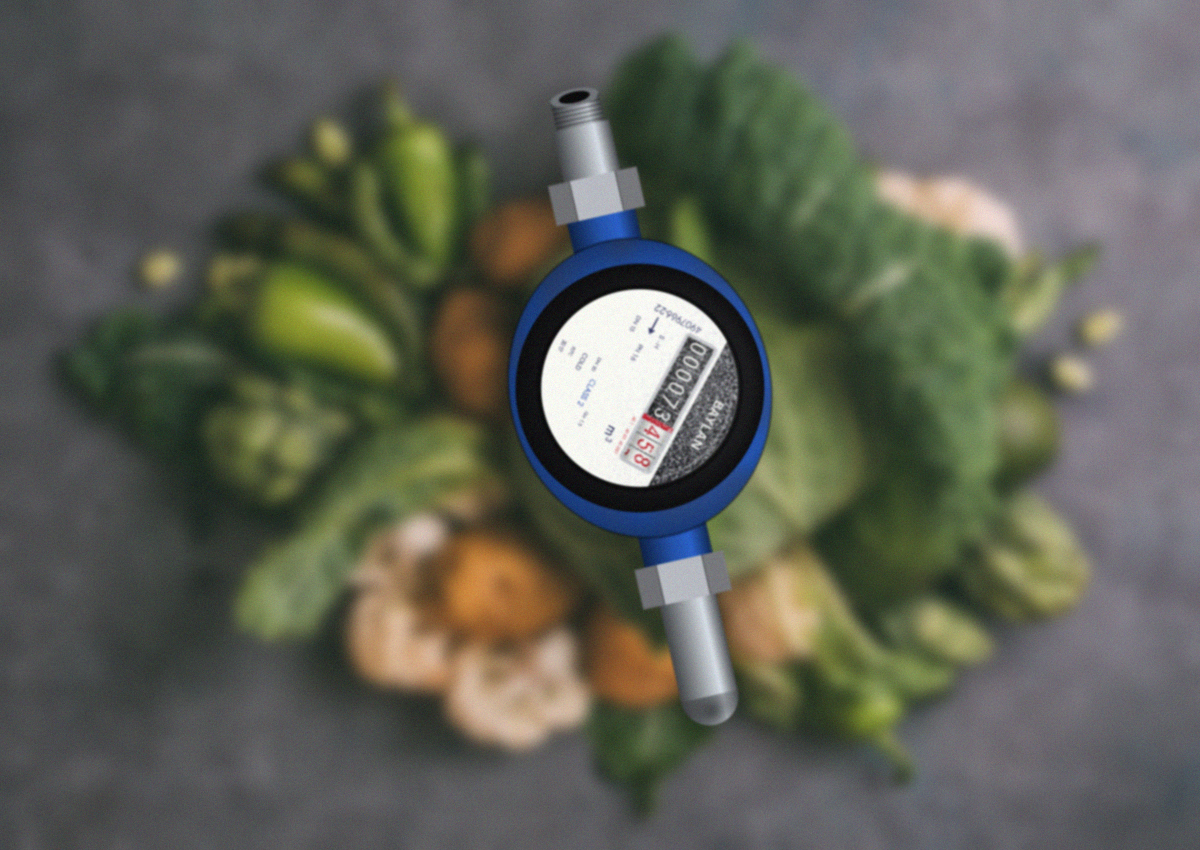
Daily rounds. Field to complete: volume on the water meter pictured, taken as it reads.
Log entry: 73.458 m³
